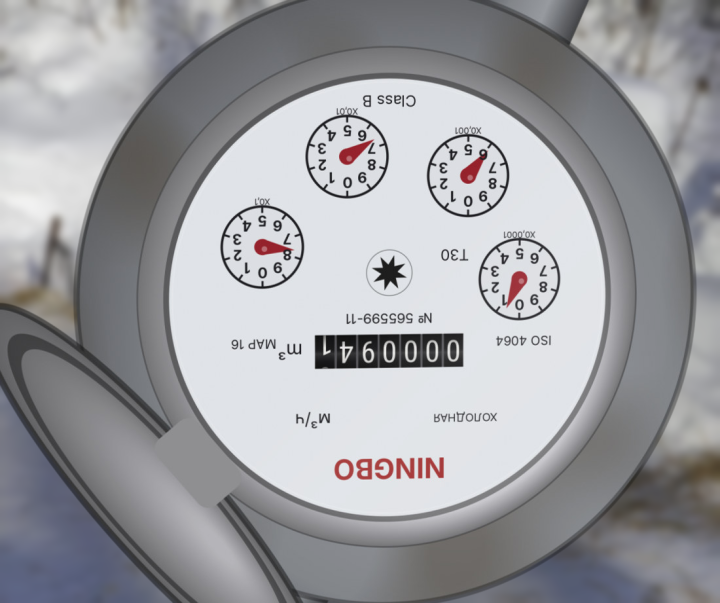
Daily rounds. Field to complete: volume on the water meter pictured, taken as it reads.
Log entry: 940.7660 m³
